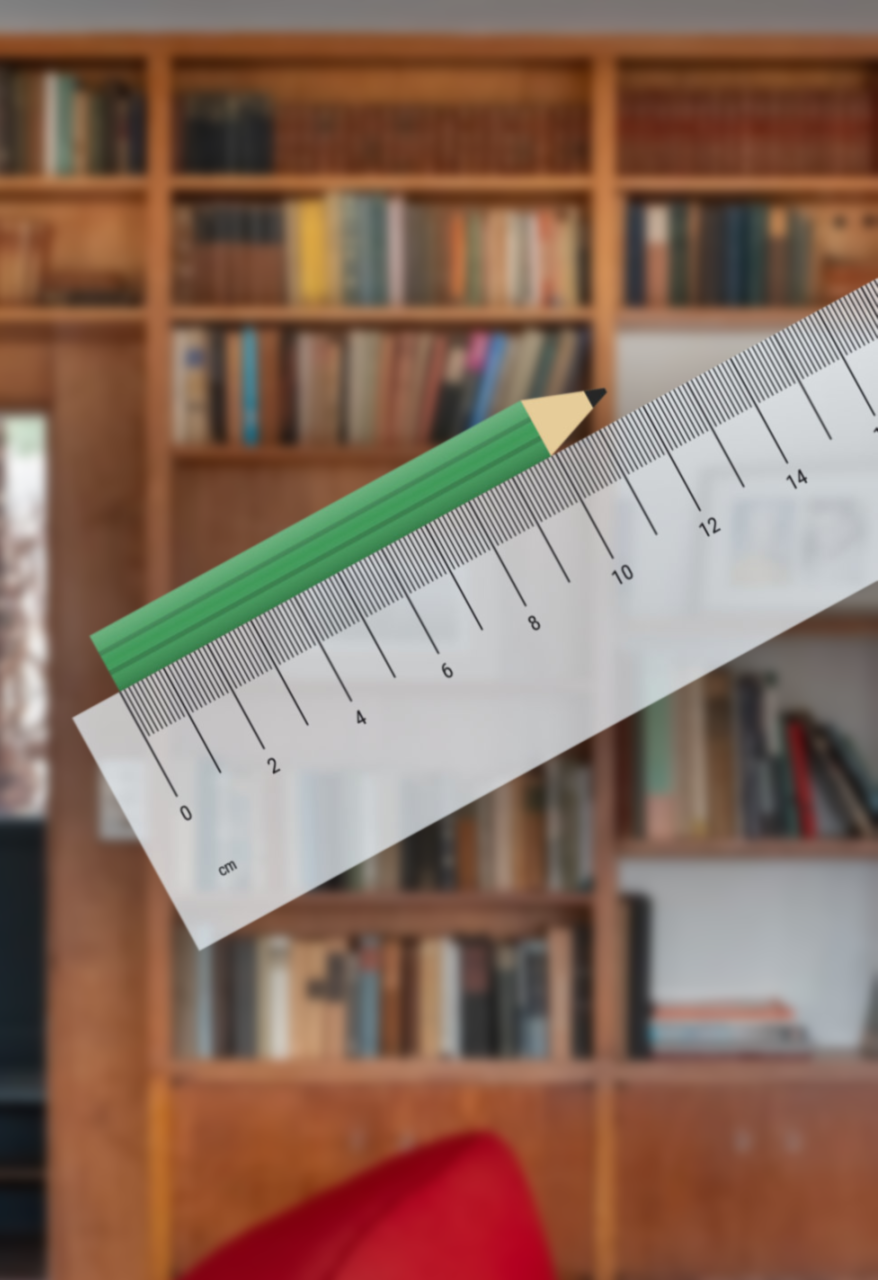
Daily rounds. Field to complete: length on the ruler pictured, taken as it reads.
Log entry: 11.5 cm
